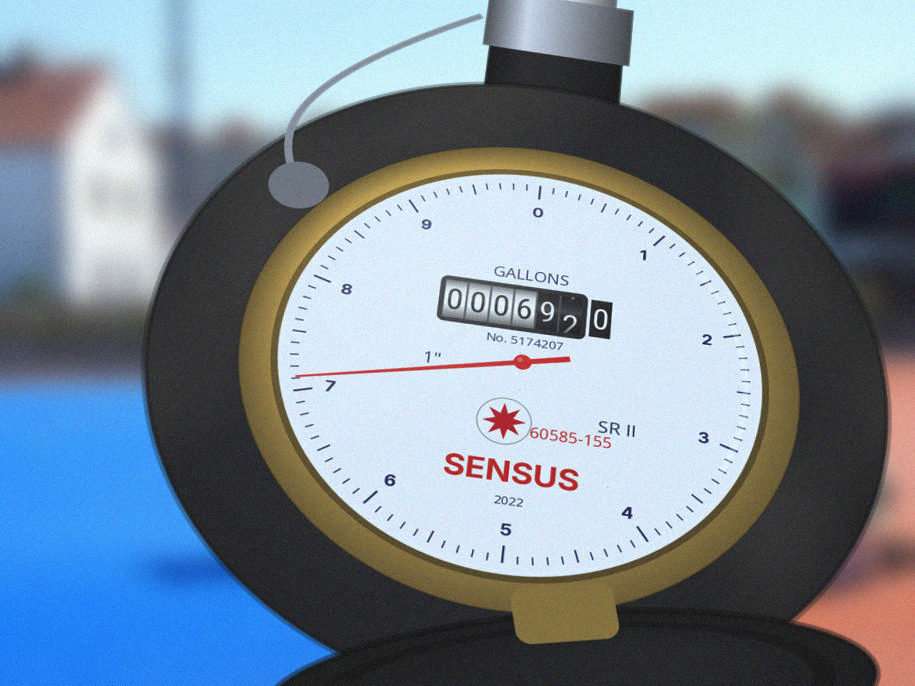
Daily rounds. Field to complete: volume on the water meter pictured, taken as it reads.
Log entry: 6917.1 gal
